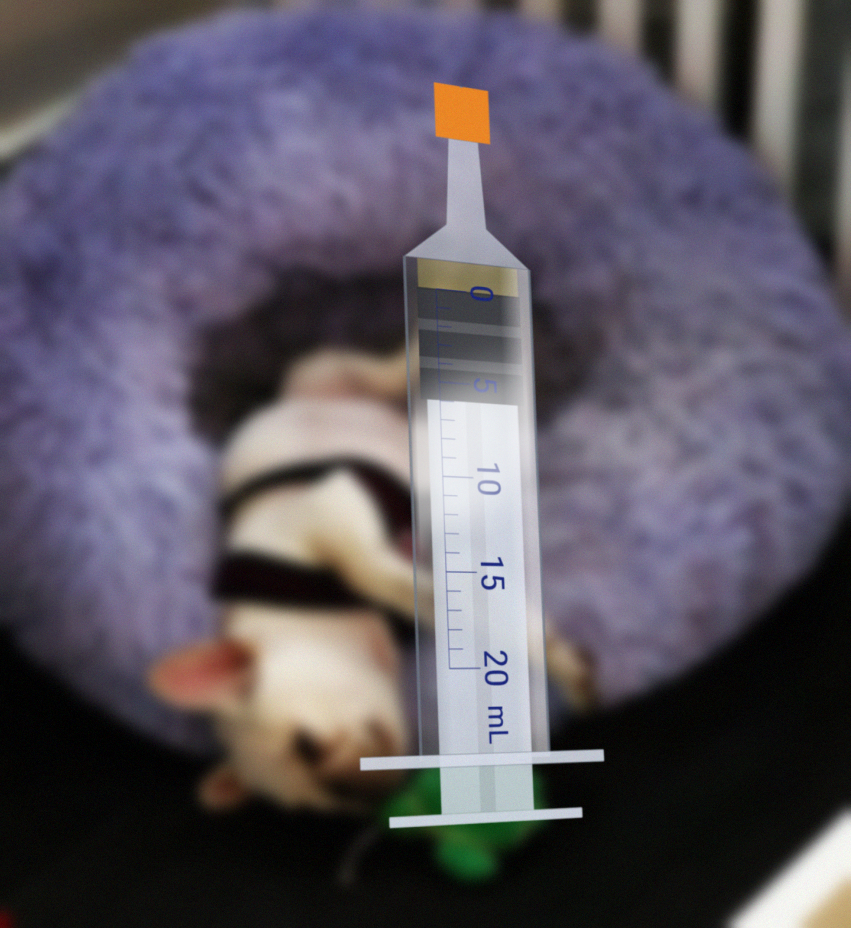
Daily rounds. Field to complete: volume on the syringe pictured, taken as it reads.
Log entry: 0 mL
